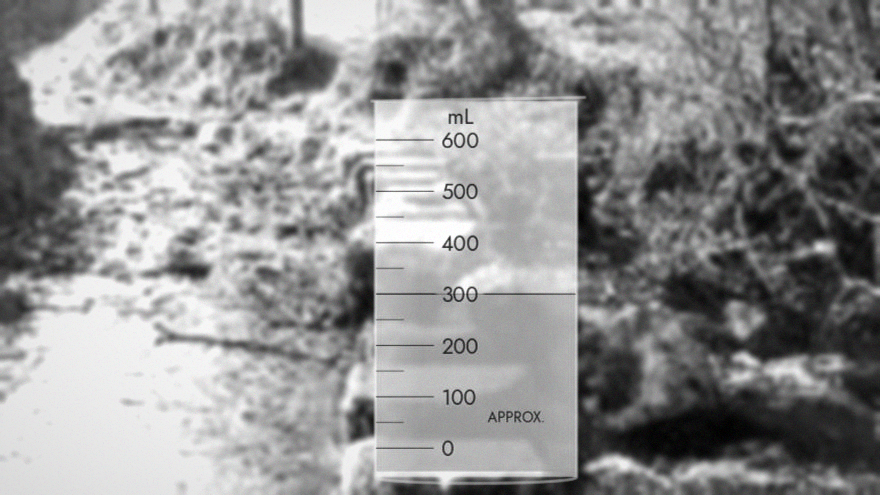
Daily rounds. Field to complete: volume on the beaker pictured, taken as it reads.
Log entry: 300 mL
